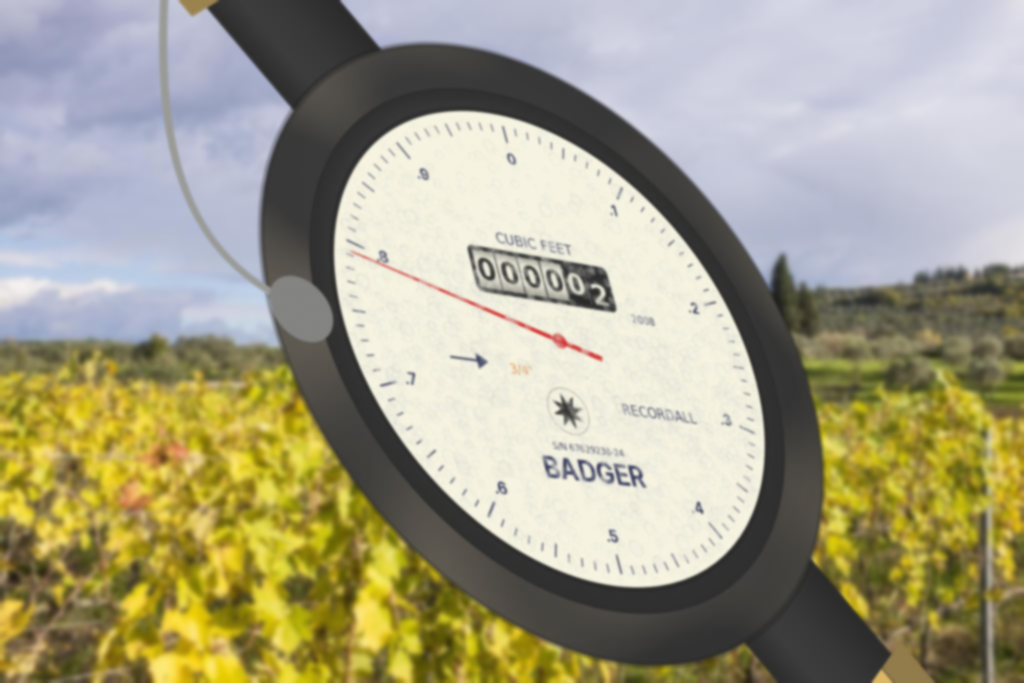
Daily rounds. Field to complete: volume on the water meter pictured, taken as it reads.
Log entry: 1.79 ft³
